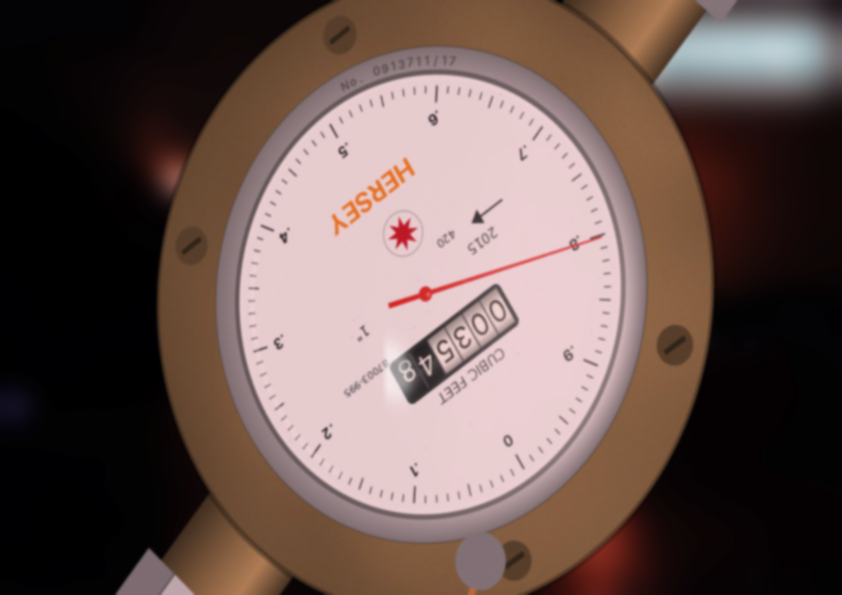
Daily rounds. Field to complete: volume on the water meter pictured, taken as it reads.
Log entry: 3547.80 ft³
